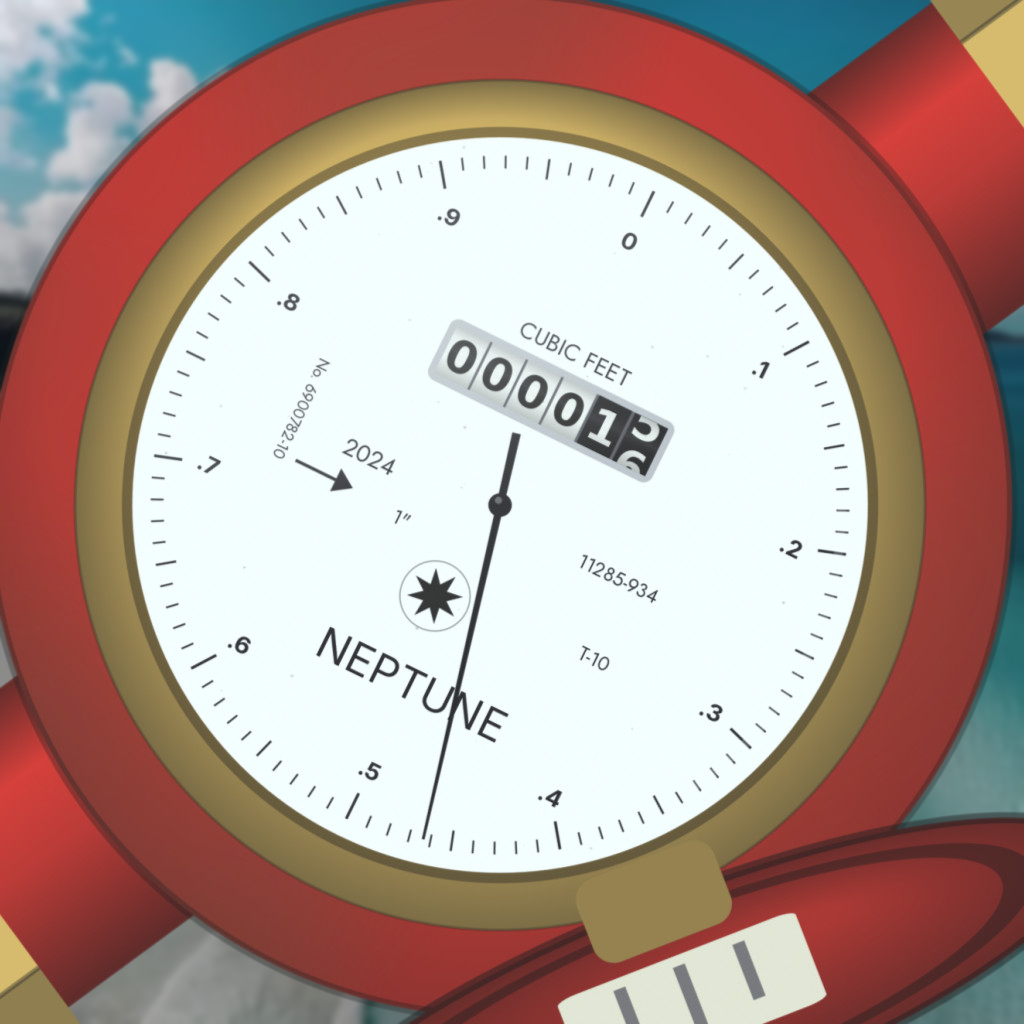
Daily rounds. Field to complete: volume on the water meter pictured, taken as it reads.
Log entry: 15.46 ft³
